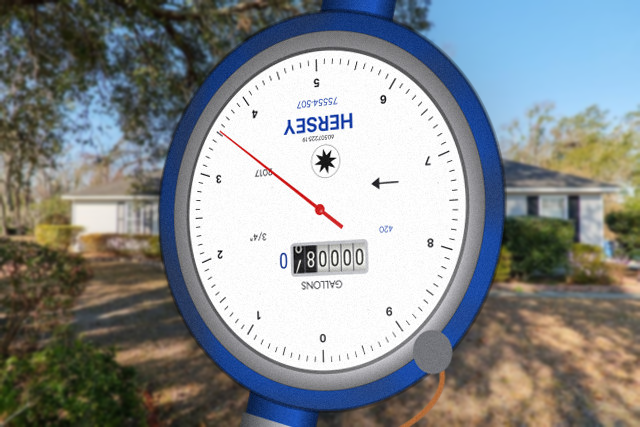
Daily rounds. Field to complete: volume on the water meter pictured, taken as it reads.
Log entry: 873.5 gal
